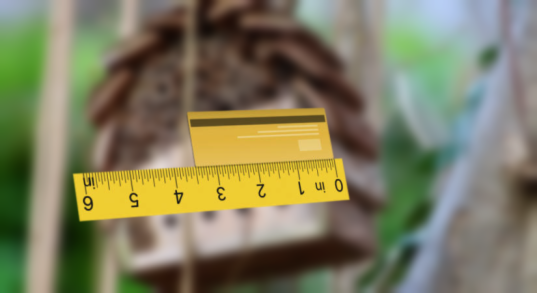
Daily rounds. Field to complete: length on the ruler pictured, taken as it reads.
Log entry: 3.5 in
